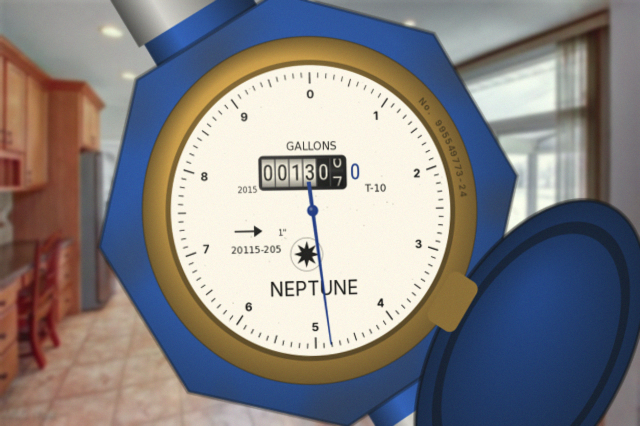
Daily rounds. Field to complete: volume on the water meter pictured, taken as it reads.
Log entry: 13064.8 gal
